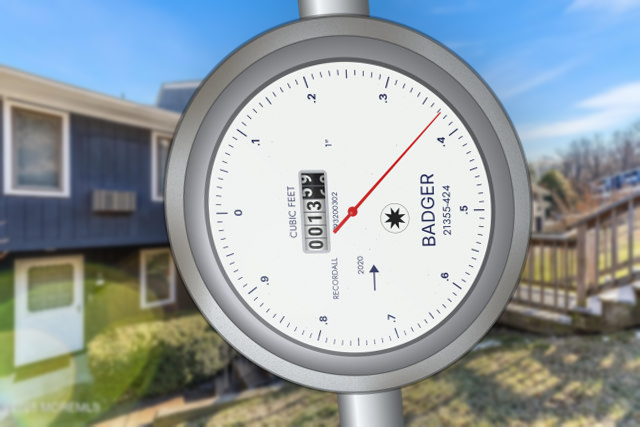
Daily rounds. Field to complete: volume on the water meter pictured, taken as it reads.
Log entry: 1359.37 ft³
